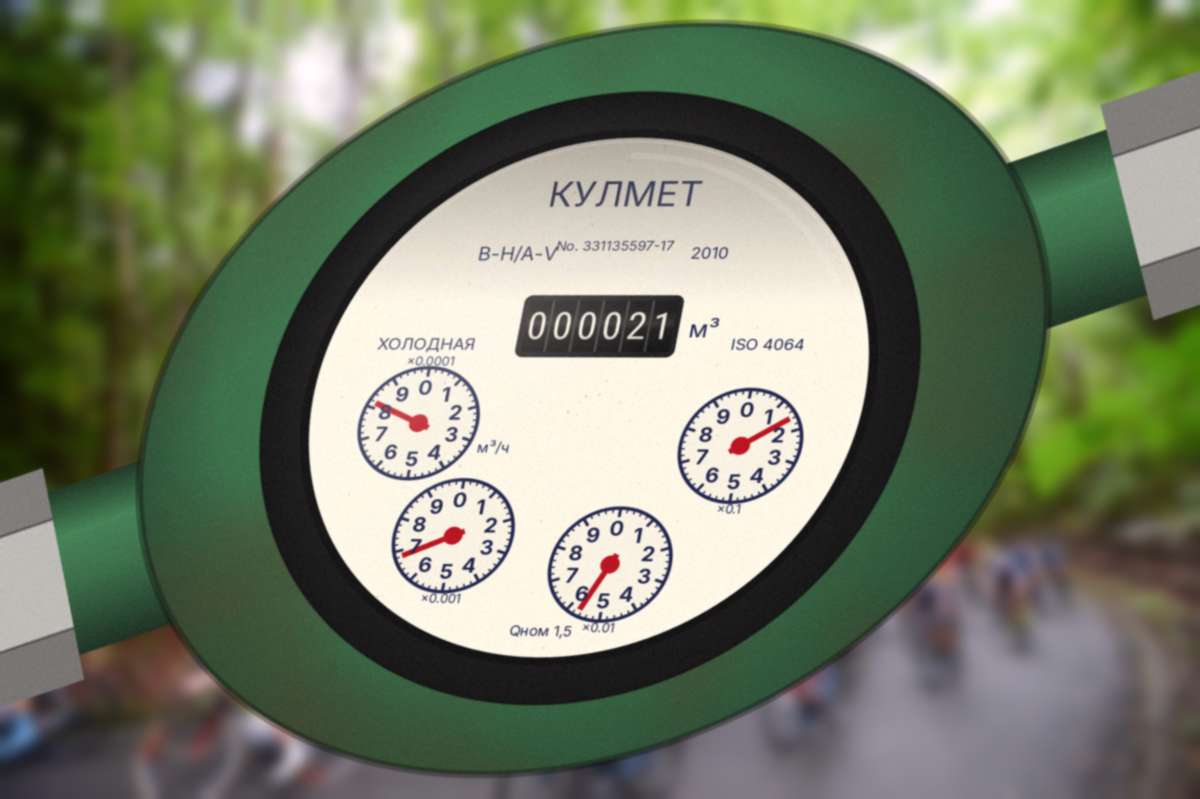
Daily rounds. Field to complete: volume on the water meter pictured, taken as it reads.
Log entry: 21.1568 m³
